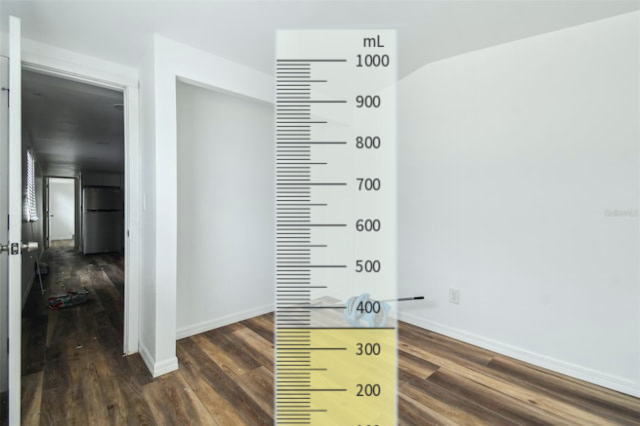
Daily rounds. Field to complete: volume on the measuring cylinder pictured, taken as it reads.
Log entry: 350 mL
